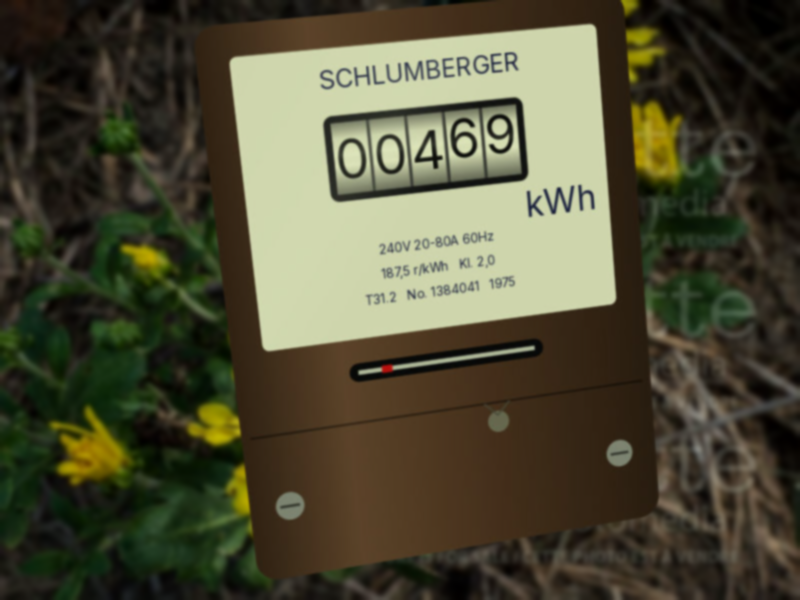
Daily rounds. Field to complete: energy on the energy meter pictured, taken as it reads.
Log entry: 469 kWh
